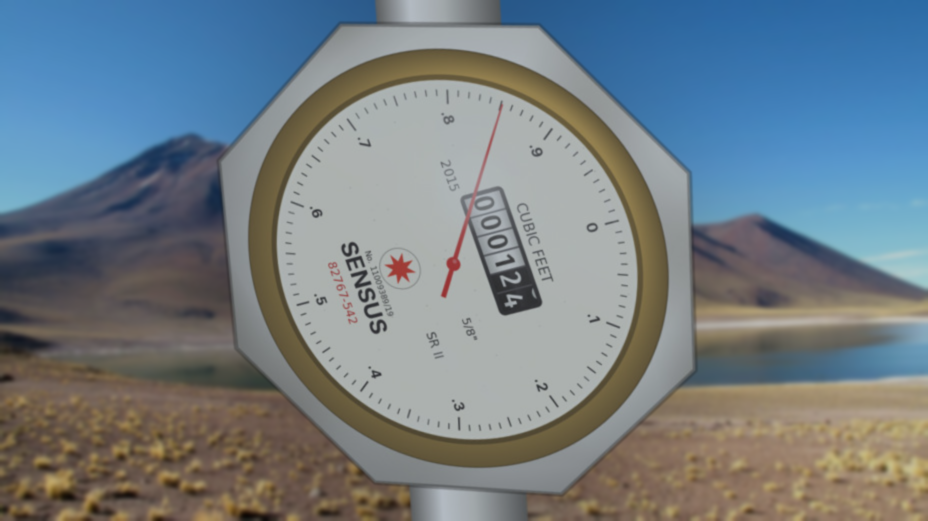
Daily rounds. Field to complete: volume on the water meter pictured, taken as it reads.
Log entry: 123.85 ft³
